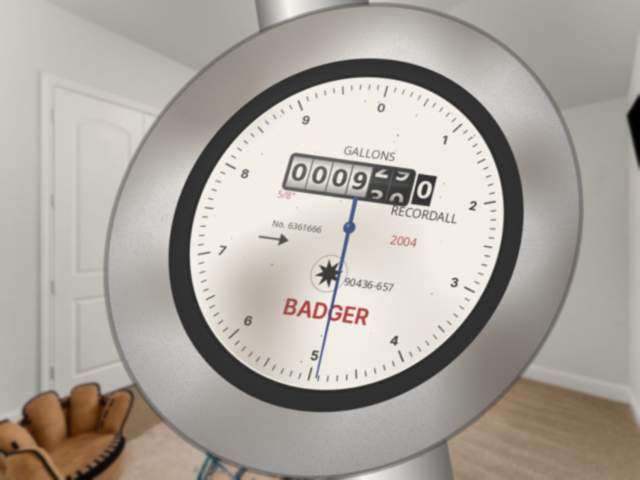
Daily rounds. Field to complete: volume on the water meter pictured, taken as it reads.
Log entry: 9294.9 gal
